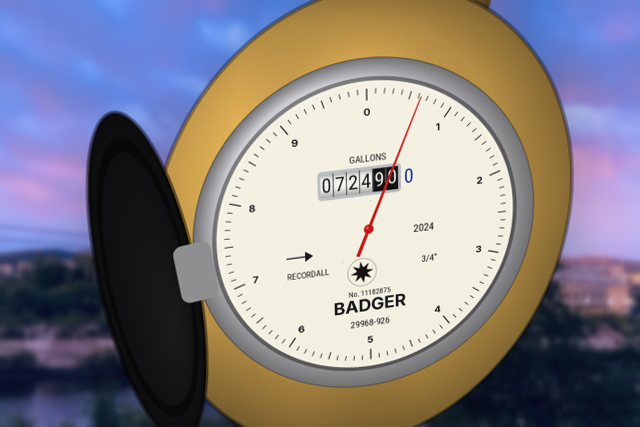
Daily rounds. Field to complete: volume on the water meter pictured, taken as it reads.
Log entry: 724900.6 gal
